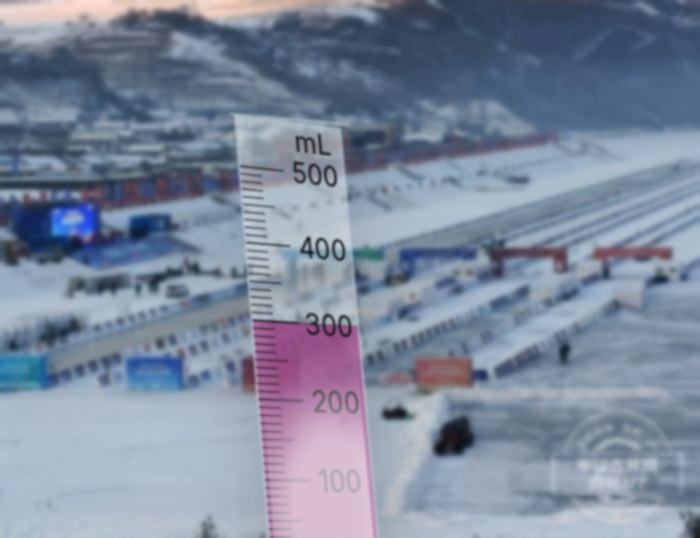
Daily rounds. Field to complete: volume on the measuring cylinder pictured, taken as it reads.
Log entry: 300 mL
